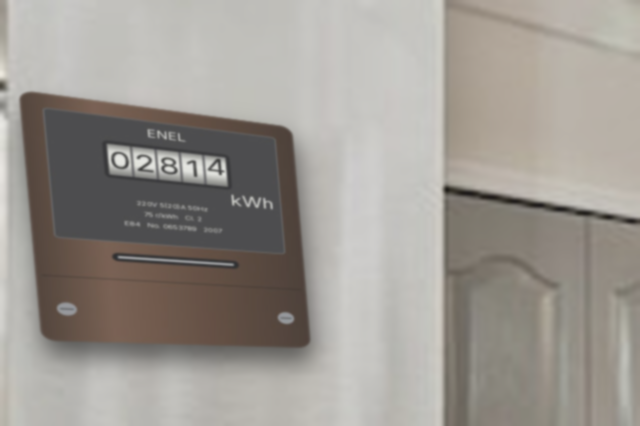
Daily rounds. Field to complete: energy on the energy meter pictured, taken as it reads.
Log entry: 2814 kWh
